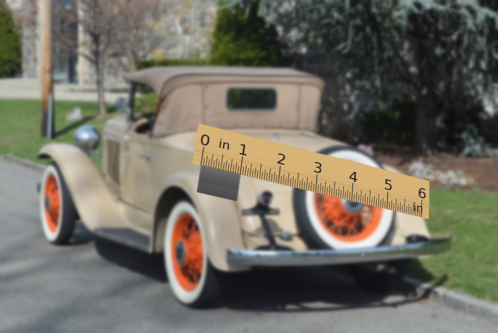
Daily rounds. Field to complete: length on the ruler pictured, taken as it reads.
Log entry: 1 in
